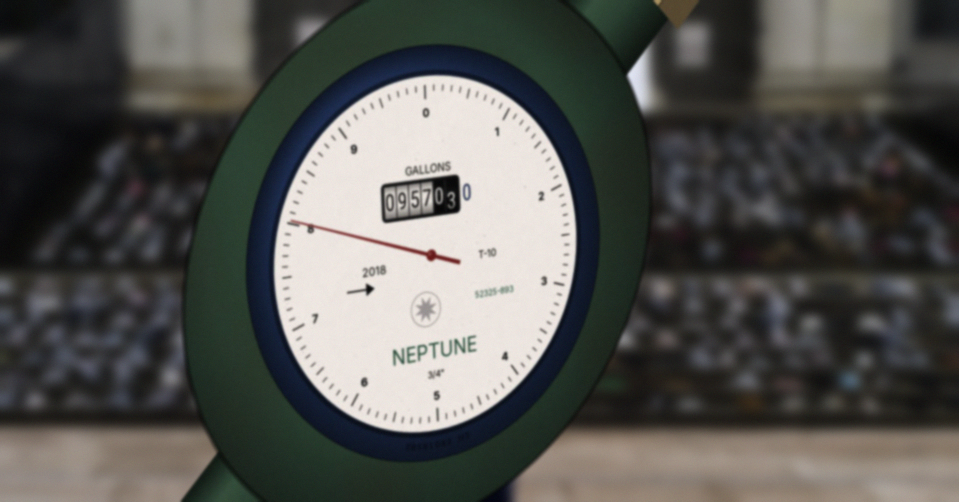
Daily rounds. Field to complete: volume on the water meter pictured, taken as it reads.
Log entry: 957028.0 gal
